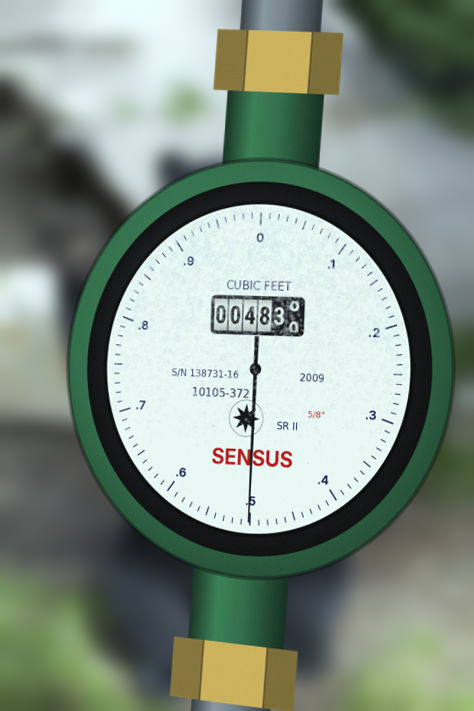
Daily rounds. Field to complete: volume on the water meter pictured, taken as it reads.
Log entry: 4838.50 ft³
